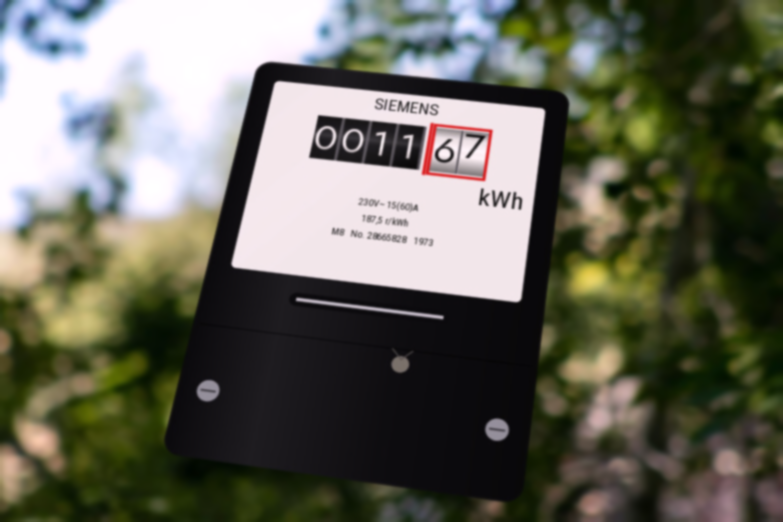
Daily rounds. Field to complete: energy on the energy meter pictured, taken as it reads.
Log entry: 11.67 kWh
